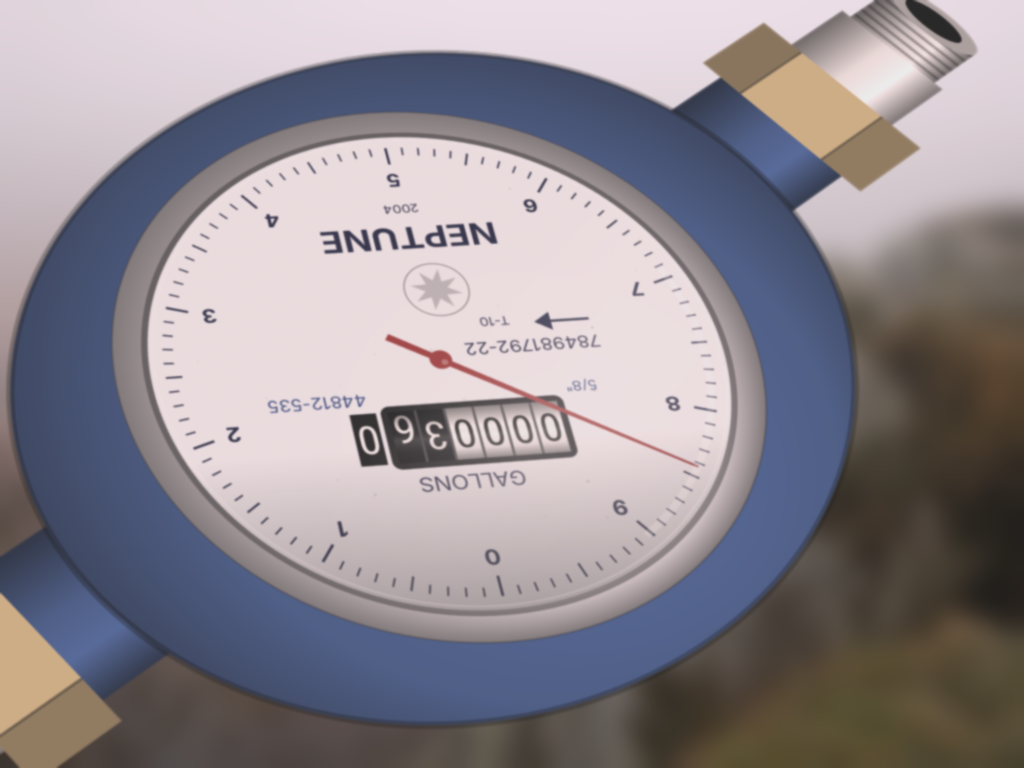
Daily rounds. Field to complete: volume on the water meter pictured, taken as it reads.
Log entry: 358.4 gal
